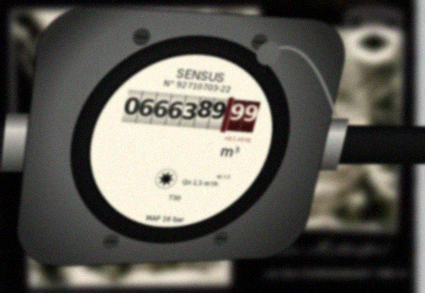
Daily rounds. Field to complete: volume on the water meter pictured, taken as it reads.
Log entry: 666389.99 m³
